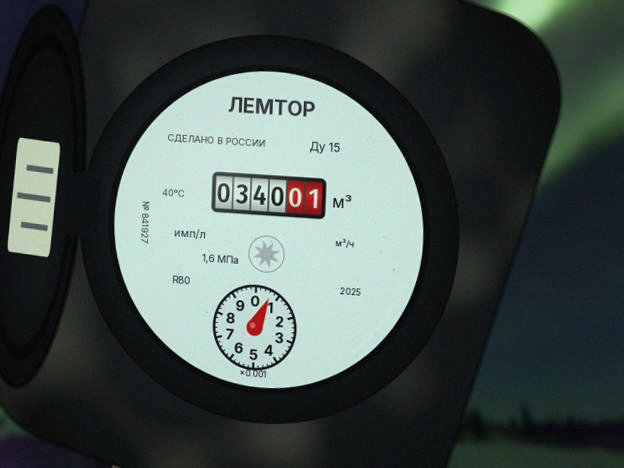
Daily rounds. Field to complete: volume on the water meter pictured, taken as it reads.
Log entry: 340.010 m³
